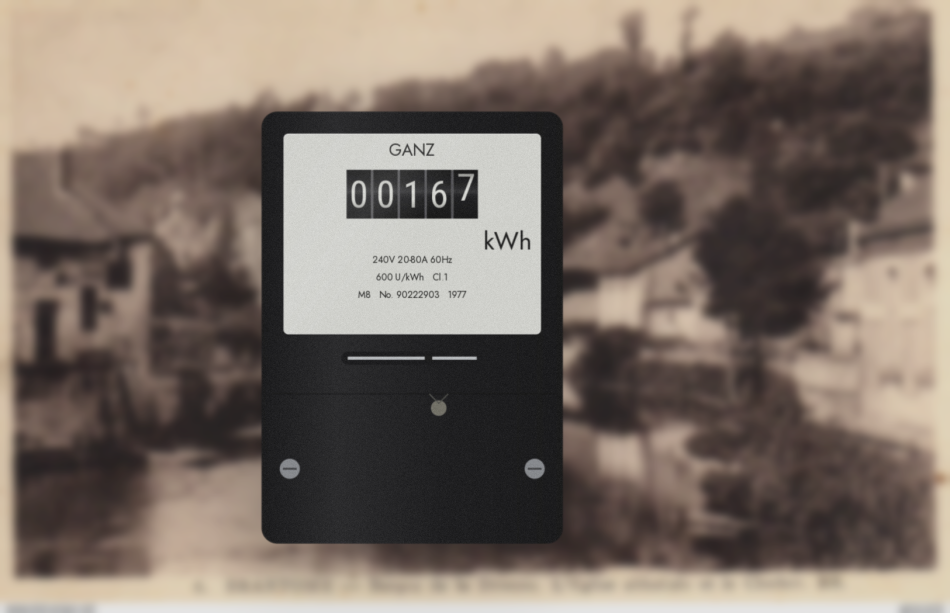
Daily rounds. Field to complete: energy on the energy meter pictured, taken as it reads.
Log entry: 167 kWh
